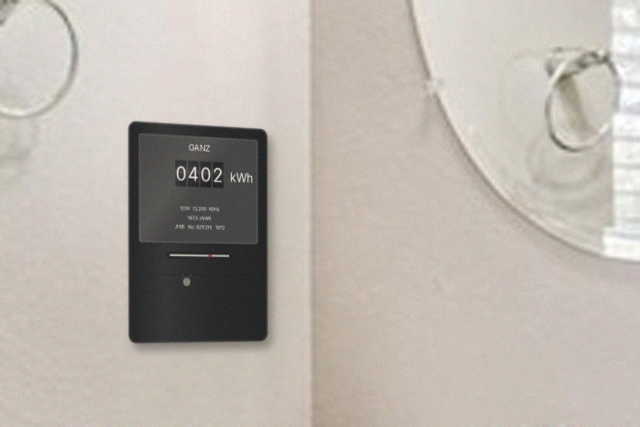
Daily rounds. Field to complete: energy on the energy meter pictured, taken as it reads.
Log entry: 402 kWh
